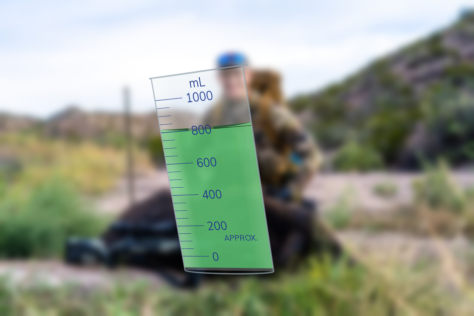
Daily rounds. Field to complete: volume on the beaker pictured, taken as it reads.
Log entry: 800 mL
